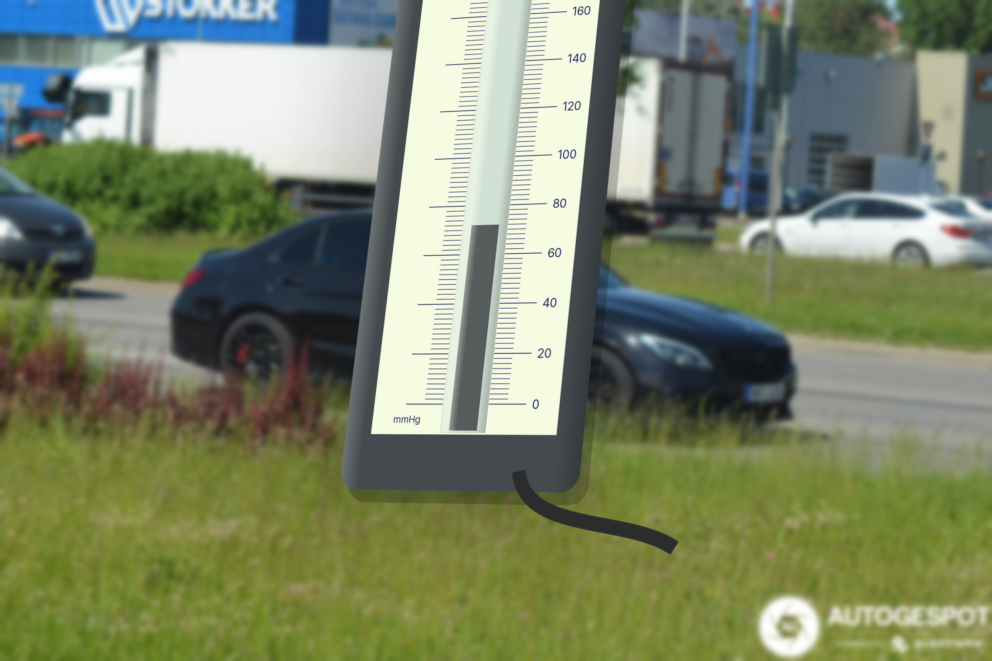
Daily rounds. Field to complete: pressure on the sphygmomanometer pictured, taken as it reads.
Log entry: 72 mmHg
